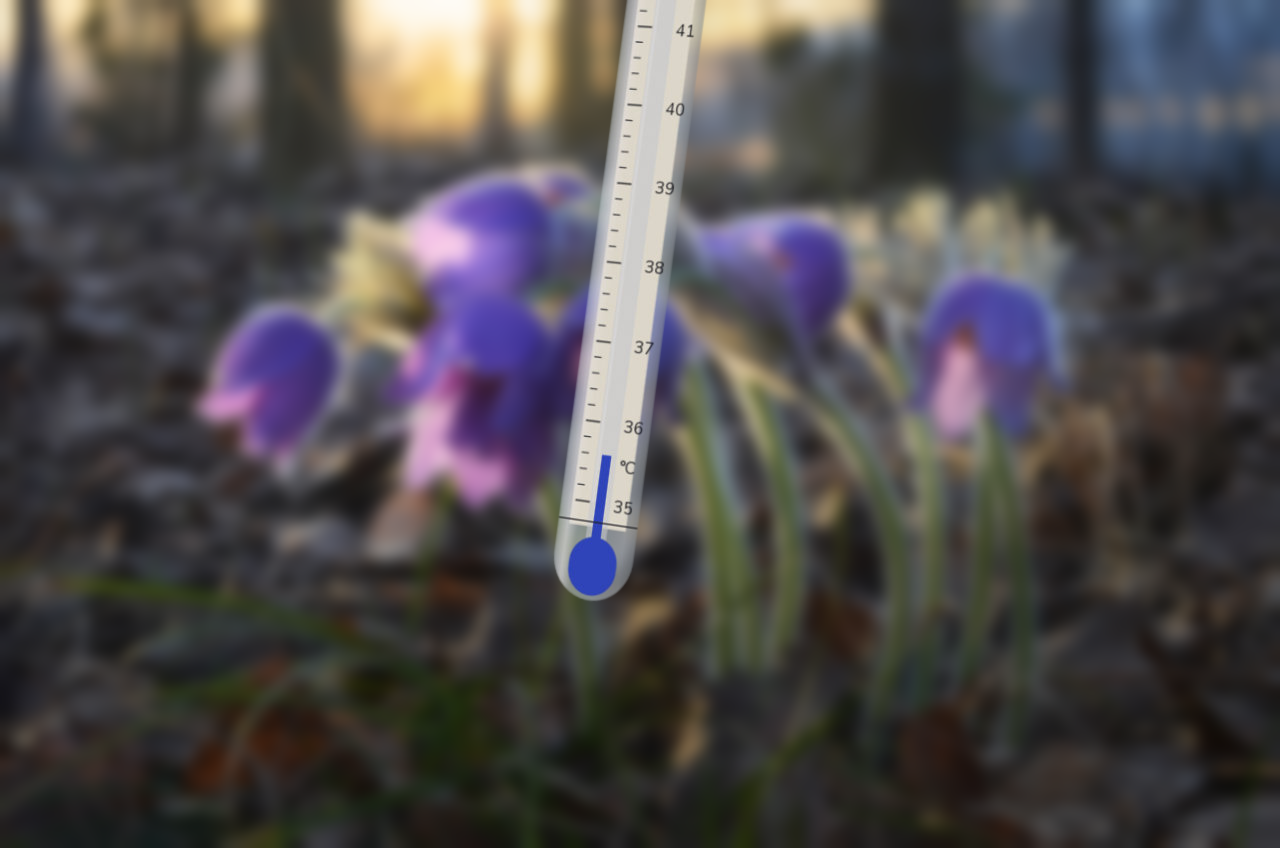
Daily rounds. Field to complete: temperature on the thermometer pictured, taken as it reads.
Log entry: 35.6 °C
